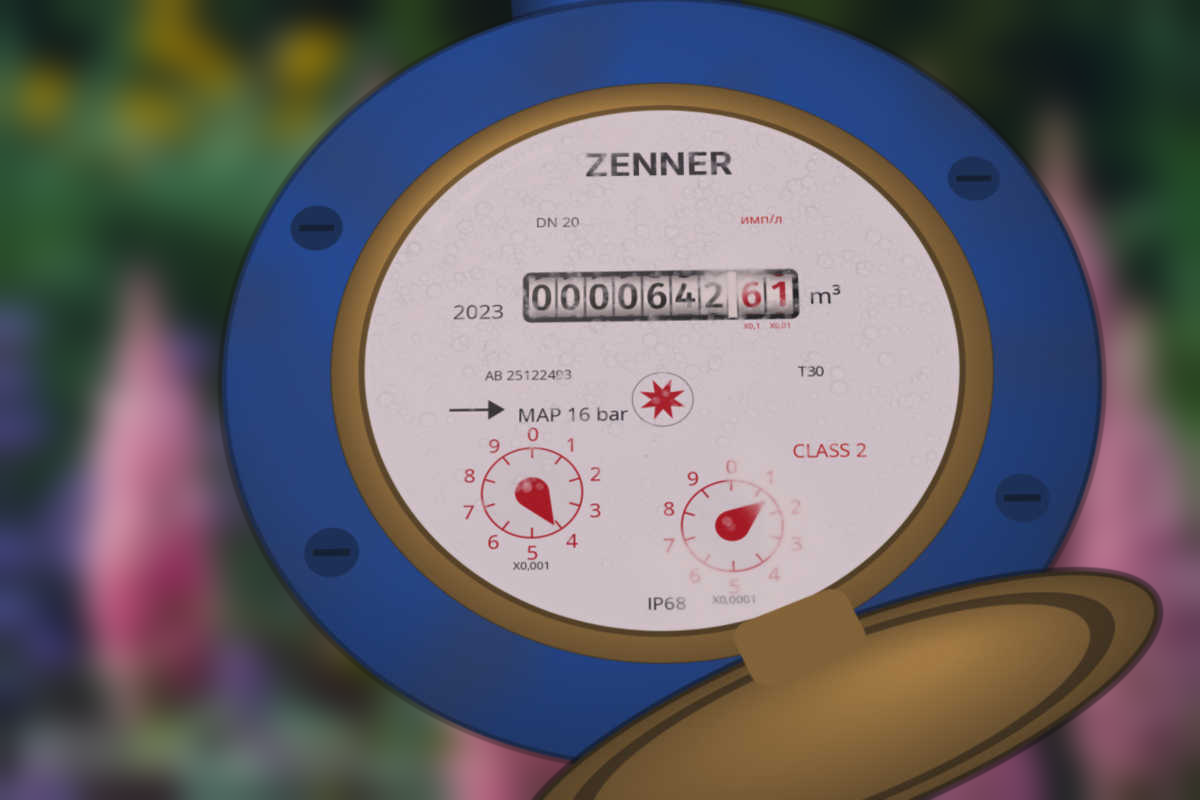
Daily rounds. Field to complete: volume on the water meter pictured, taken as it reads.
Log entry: 642.6141 m³
